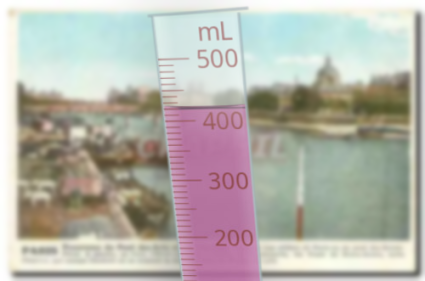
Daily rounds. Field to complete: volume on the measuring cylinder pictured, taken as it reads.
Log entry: 420 mL
